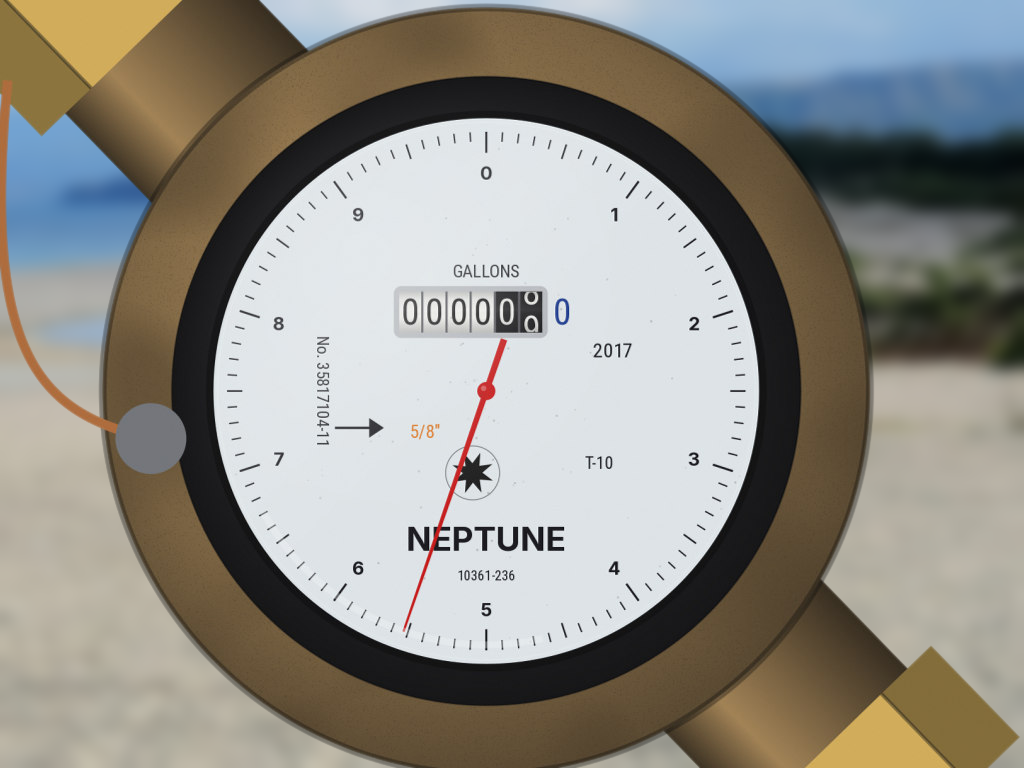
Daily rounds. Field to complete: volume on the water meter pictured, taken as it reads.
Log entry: 85.5 gal
